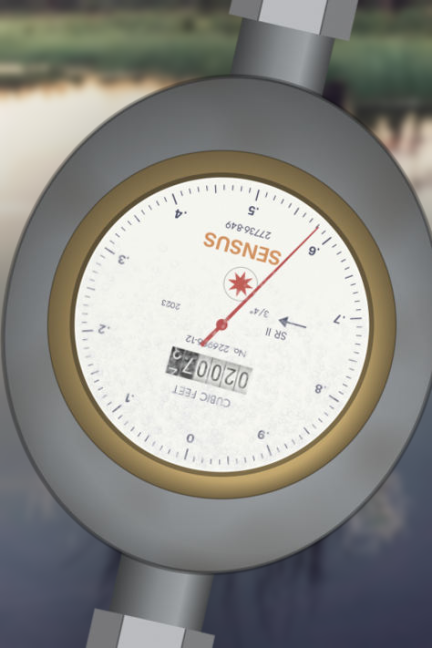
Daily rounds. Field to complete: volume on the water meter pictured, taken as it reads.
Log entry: 20072.58 ft³
